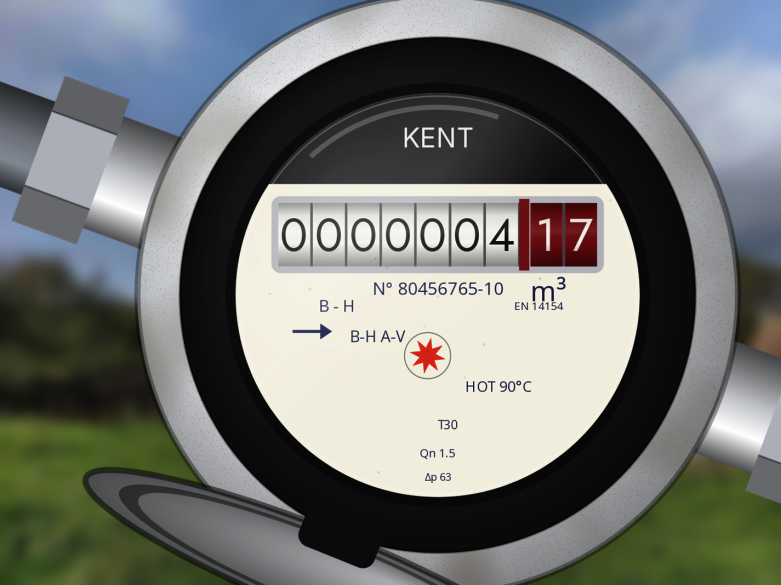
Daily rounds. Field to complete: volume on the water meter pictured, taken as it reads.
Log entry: 4.17 m³
